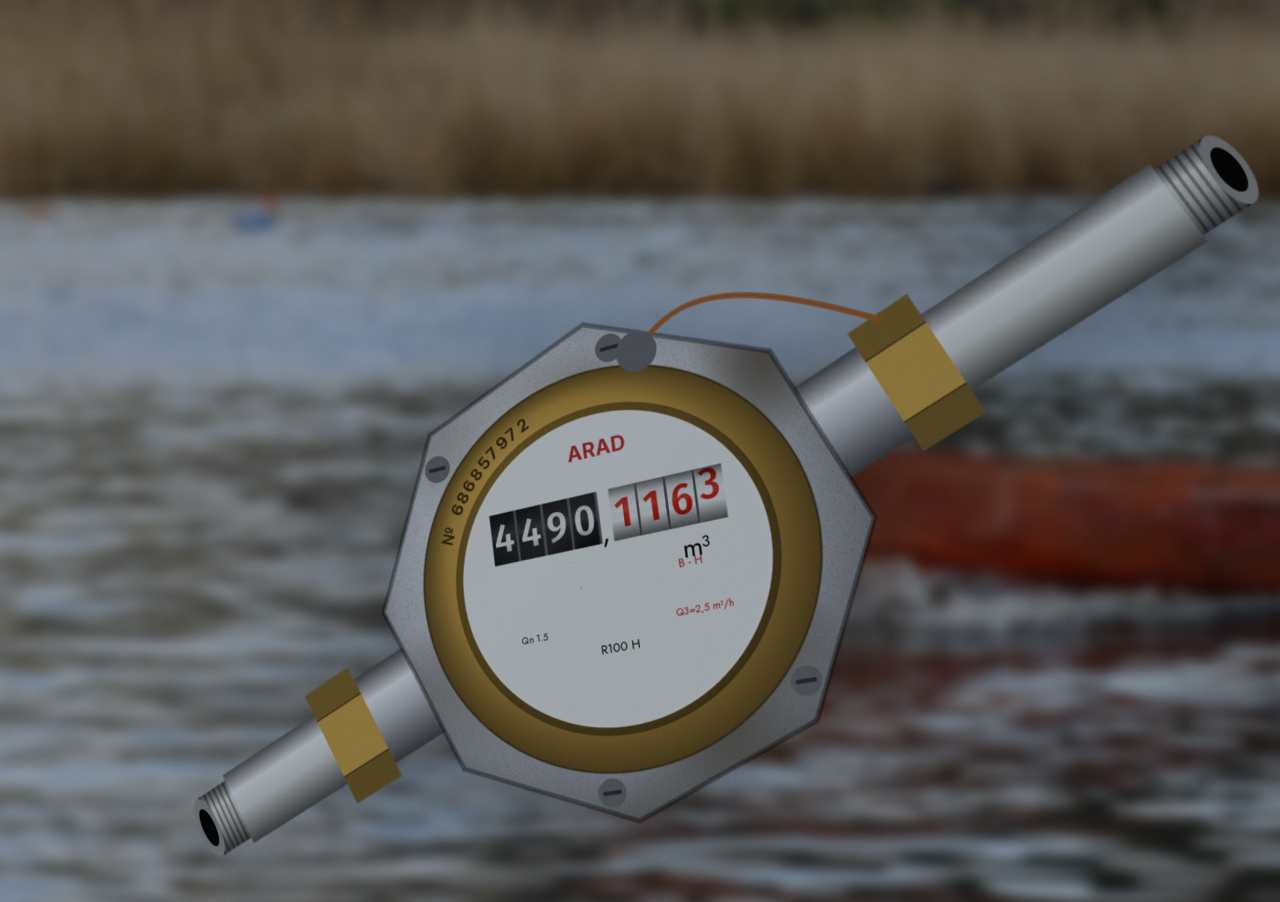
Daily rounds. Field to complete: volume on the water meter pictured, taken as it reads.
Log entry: 4490.1163 m³
